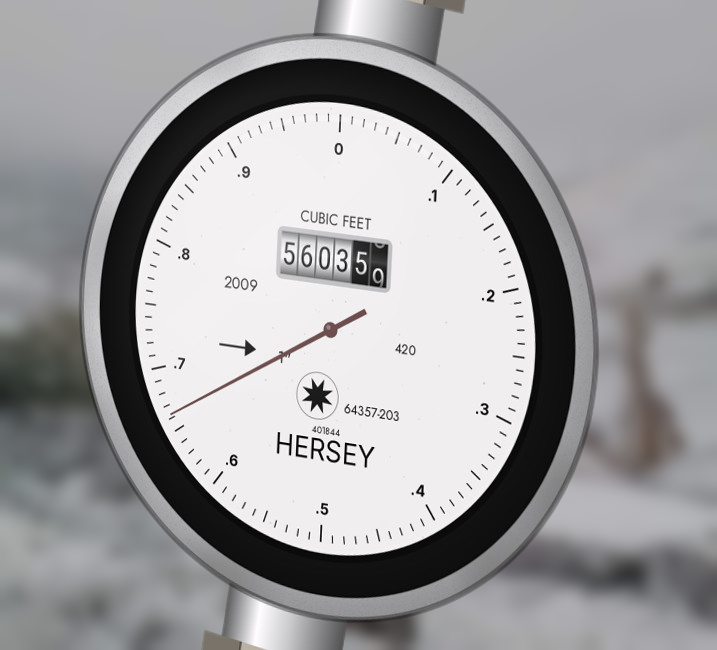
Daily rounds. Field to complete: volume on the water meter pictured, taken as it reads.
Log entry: 560358.66 ft³
